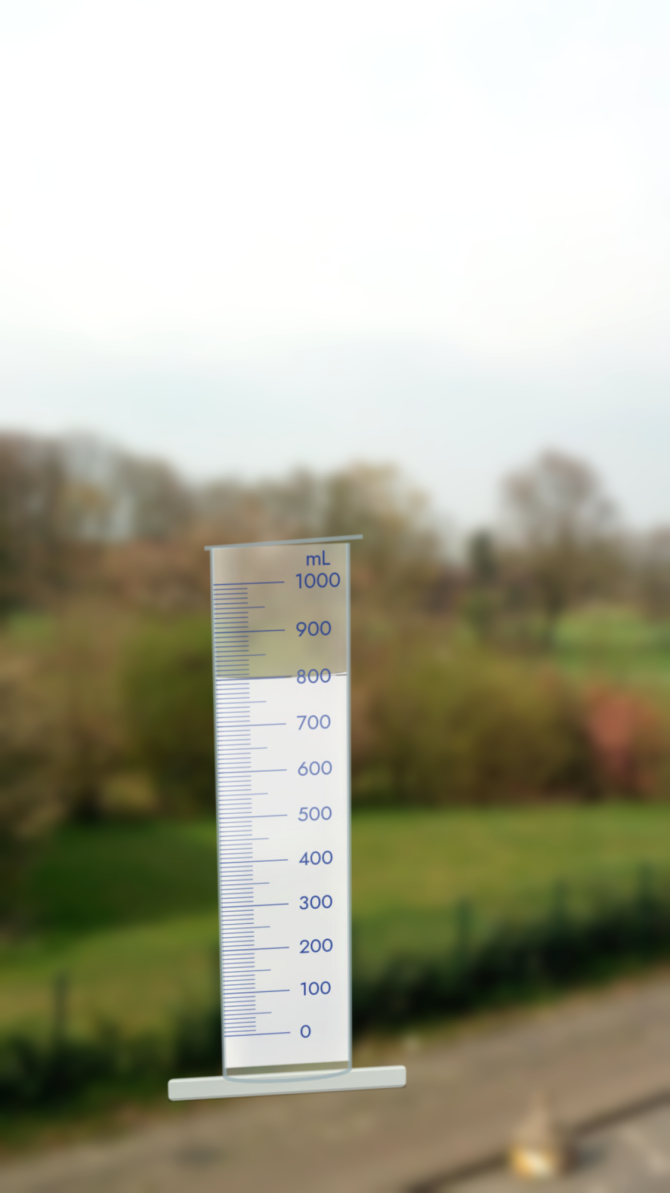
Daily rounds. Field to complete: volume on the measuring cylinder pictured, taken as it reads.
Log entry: 800 mL
